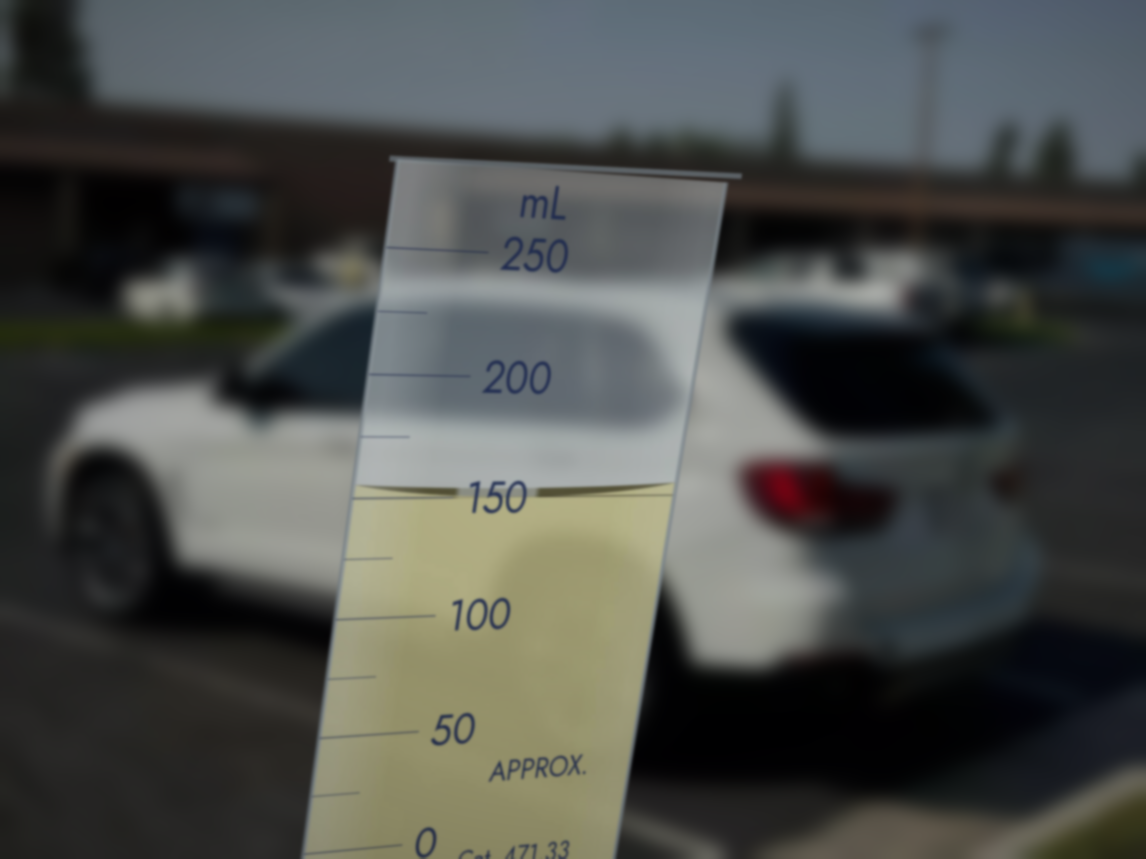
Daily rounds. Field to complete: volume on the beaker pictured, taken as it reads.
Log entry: 150 mL
